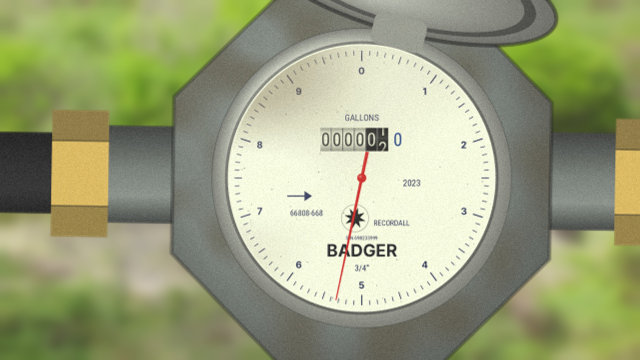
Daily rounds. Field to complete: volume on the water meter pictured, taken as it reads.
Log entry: 15.3 gal
